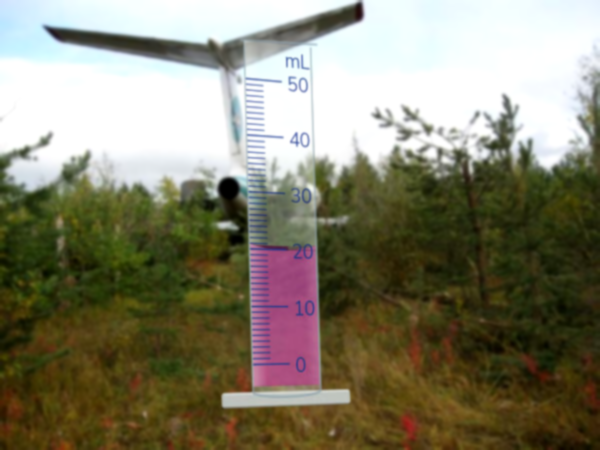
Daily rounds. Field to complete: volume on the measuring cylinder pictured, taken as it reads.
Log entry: 20 mL
